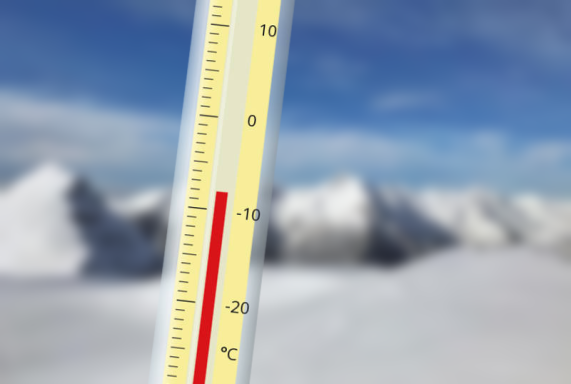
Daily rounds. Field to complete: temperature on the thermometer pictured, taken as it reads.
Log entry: -8 °C
